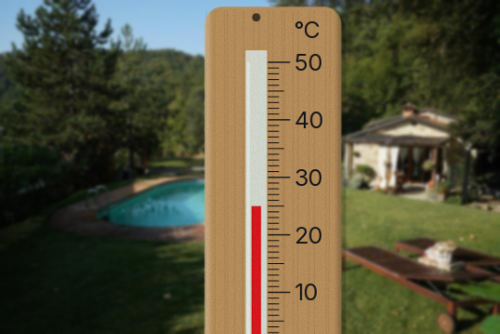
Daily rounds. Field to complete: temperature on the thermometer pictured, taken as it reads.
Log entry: 25 °C
